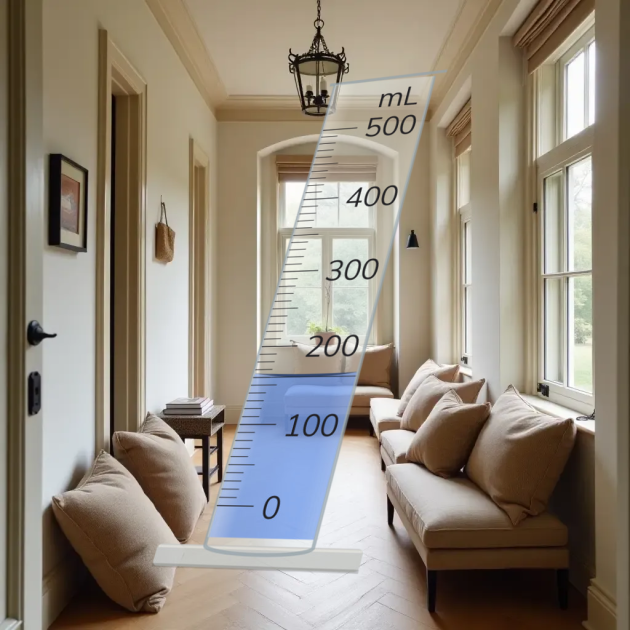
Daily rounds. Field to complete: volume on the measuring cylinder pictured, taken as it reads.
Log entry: 160 mL
